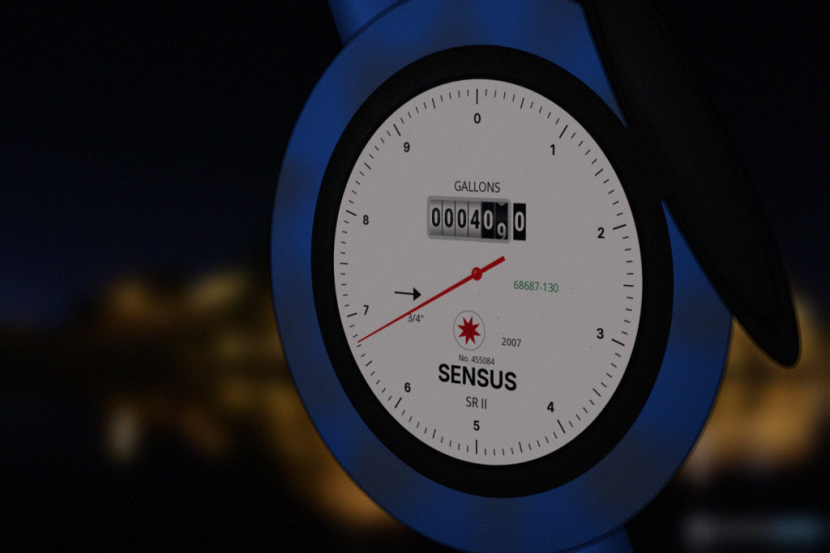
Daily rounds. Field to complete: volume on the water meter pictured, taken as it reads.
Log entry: 4086.7 gal
